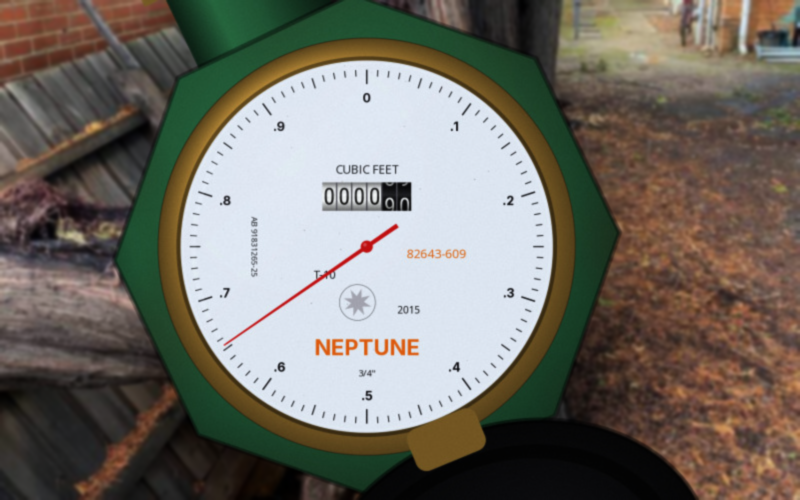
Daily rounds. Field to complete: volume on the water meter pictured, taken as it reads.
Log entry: 89.65 ft³
